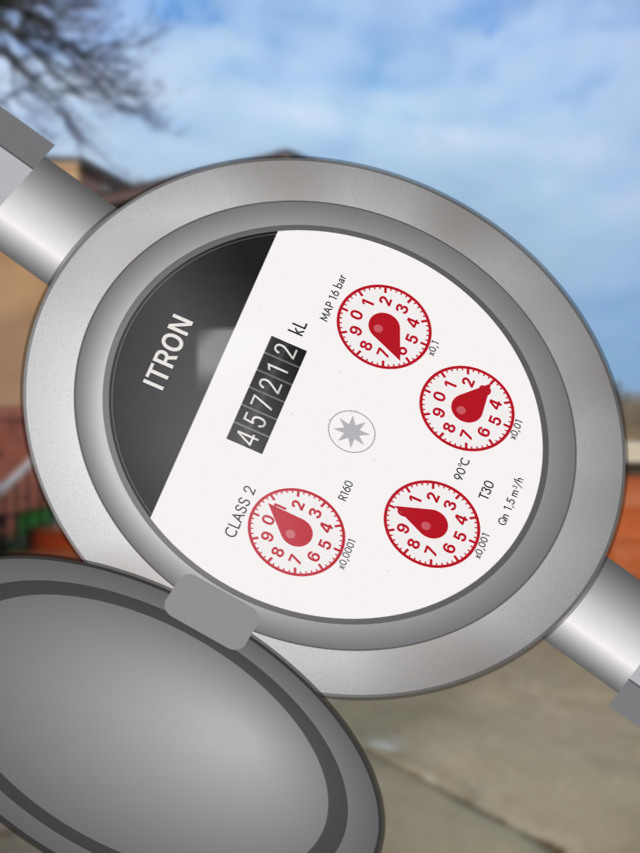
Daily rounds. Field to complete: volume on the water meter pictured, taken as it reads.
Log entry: 457212.6300 kL
